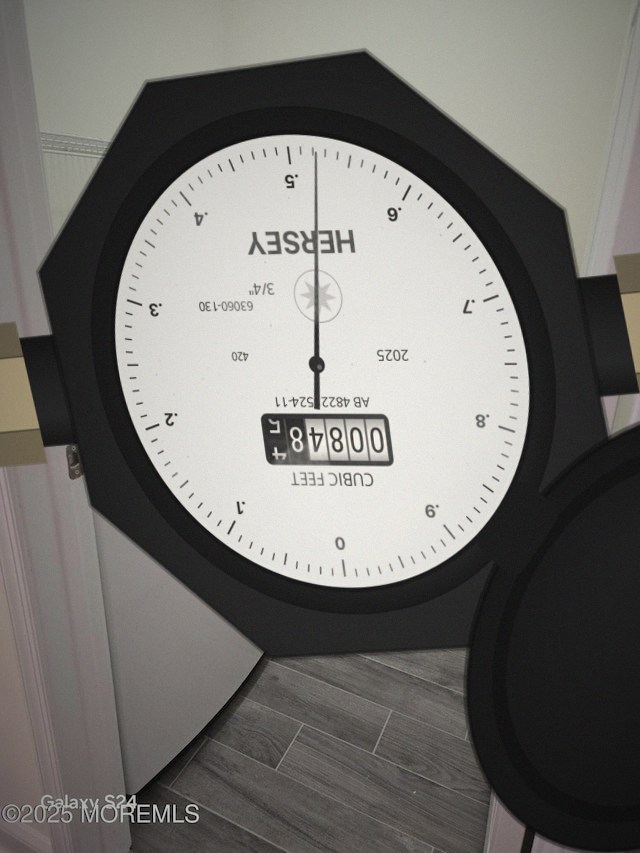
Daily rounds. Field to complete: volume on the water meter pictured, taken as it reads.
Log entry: 8484.52 ft³
